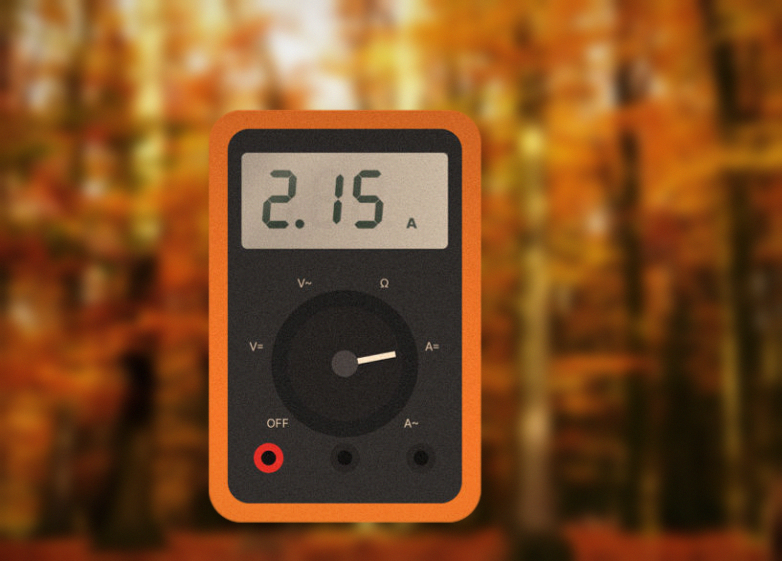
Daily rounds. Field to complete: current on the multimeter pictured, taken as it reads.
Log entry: 2.15 A
